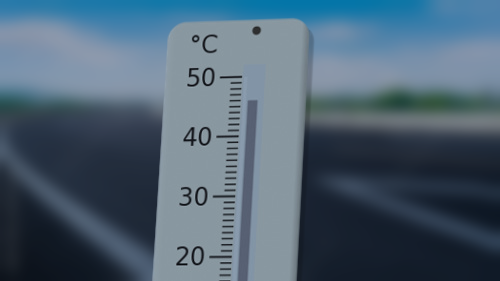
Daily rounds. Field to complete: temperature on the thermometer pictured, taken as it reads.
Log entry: 46 °C
